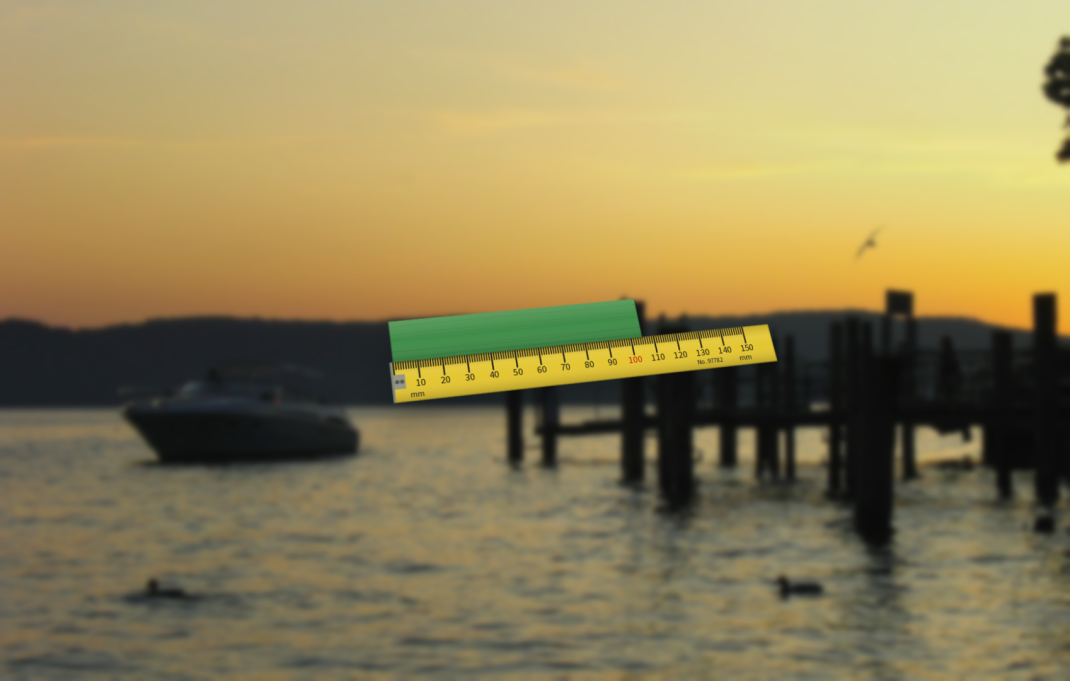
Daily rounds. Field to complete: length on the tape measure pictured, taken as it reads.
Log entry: 105 mm
